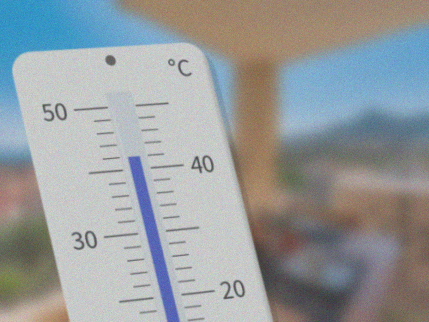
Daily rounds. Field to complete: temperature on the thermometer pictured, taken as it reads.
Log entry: 42 °C
